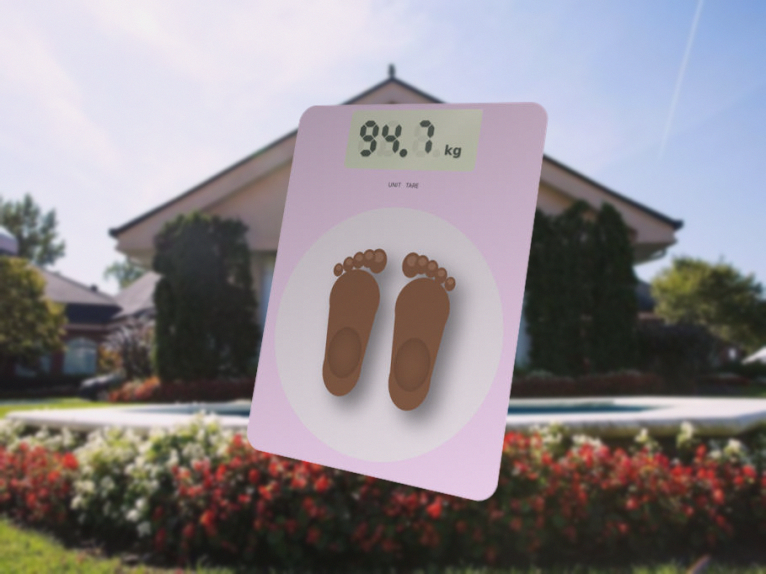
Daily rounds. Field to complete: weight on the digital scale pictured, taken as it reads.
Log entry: 94.7 kg
